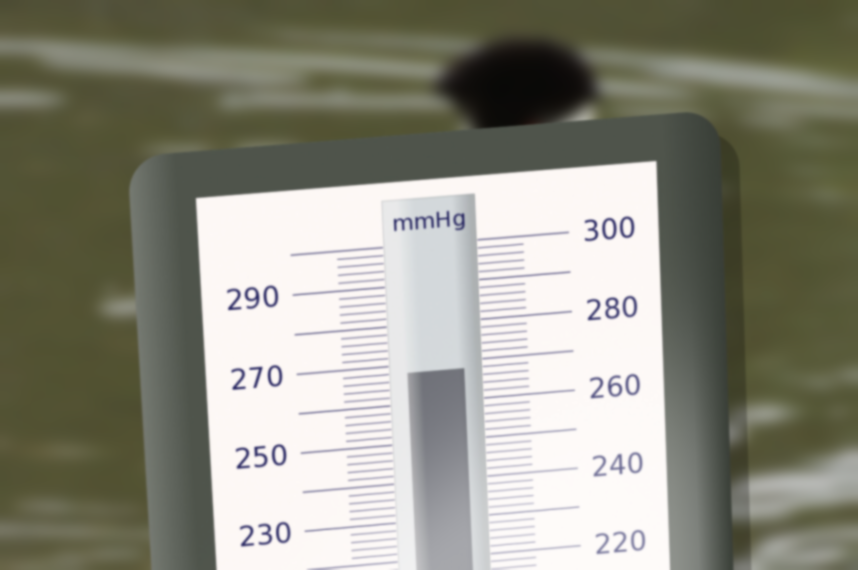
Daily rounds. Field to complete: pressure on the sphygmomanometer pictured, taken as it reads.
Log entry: 268 mmHg
